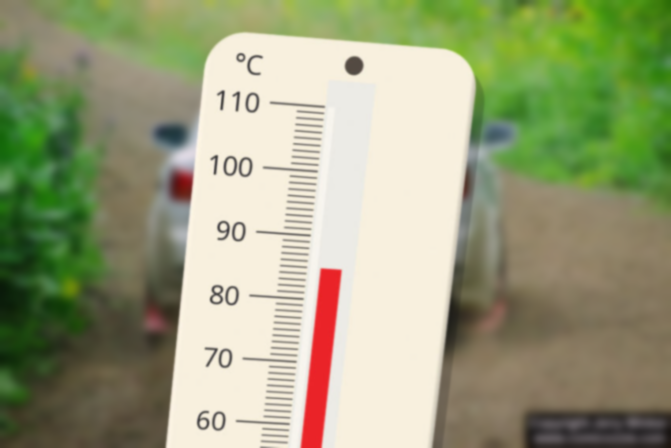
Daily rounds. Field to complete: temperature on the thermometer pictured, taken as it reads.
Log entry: 85 °C
